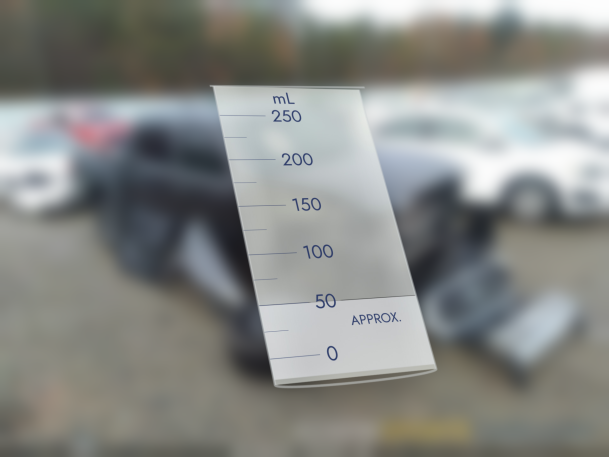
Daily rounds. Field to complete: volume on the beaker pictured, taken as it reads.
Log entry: 50 mL
